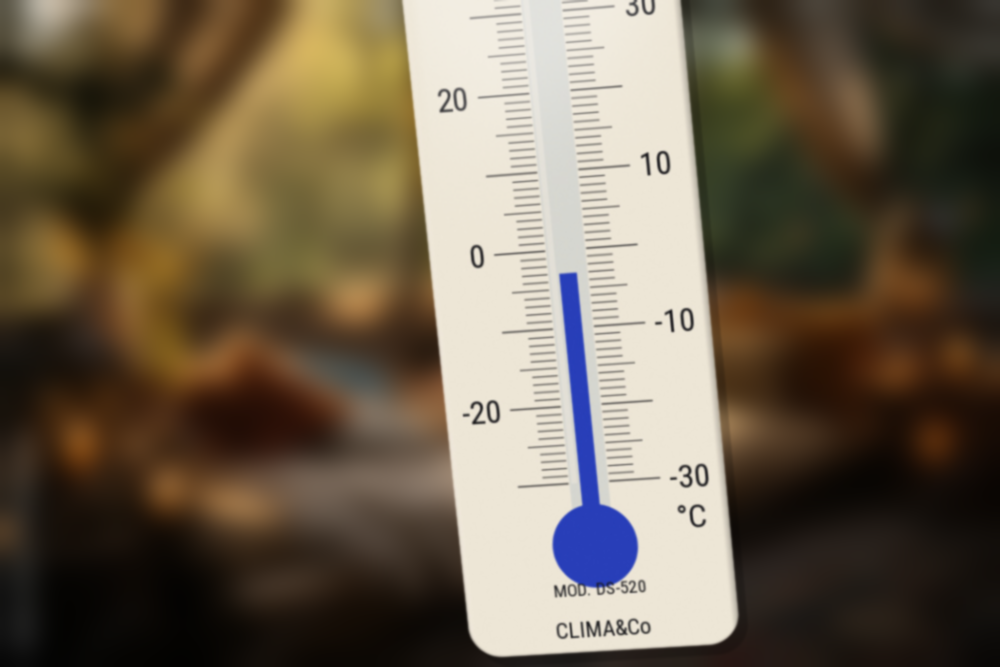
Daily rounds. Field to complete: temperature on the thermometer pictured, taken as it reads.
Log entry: -3 °C
